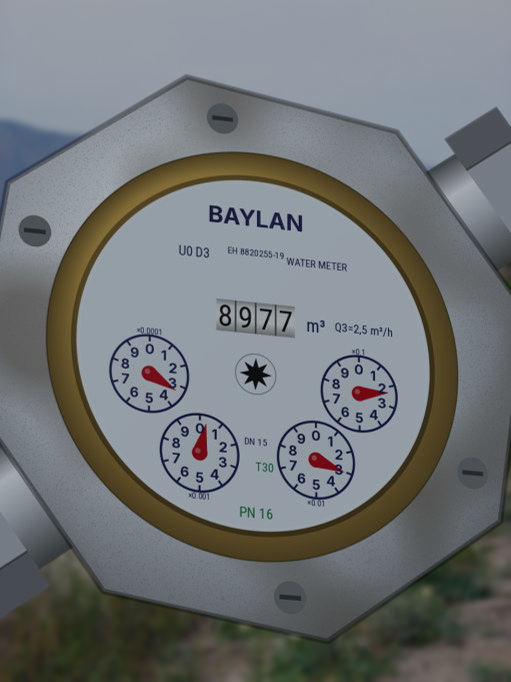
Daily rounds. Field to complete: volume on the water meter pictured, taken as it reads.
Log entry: 8977.2303 m³
